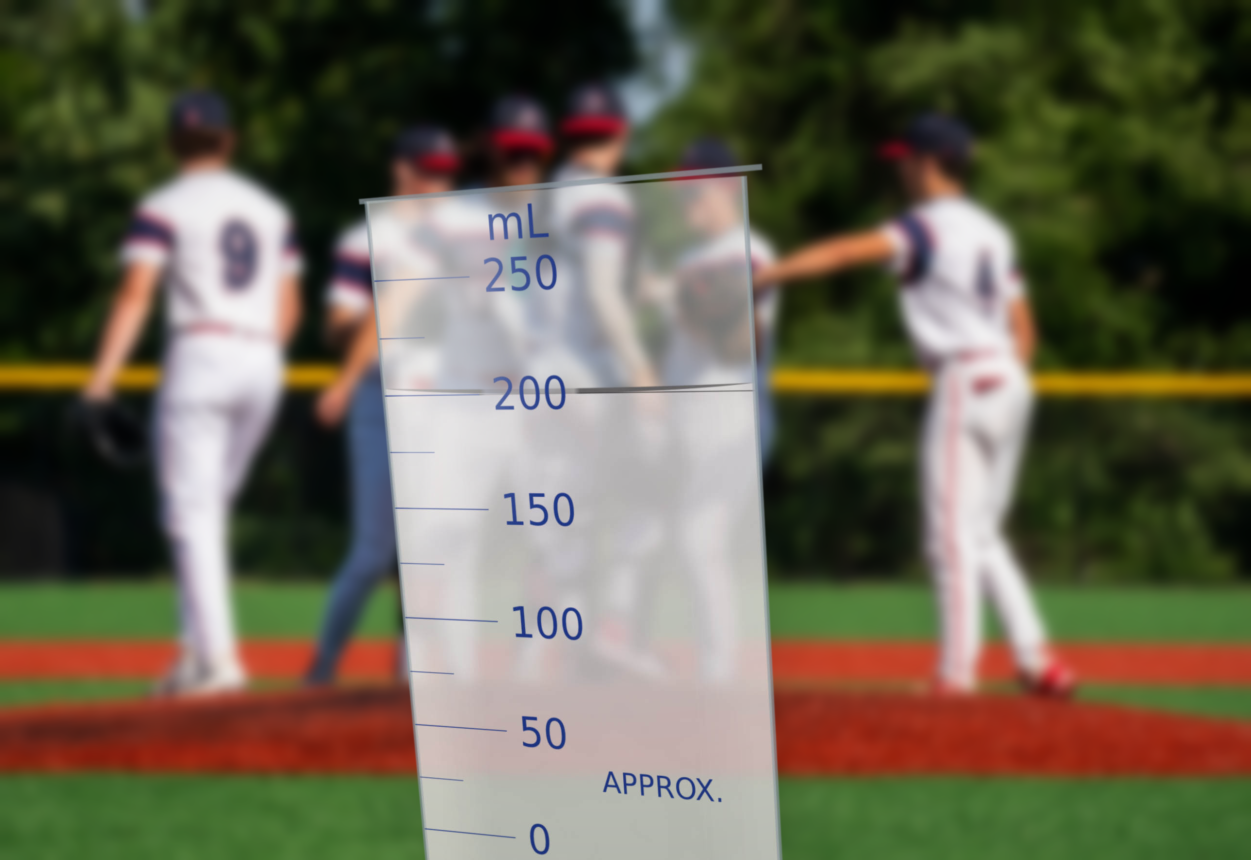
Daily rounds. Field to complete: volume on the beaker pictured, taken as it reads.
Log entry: 200 mL
